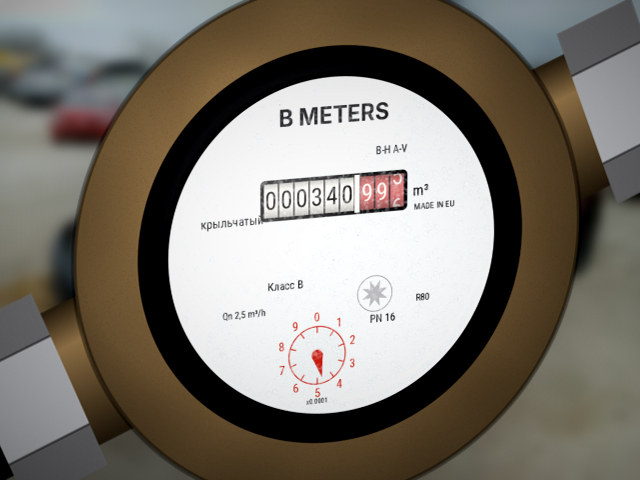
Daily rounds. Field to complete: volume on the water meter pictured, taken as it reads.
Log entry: 340.9954 m³
